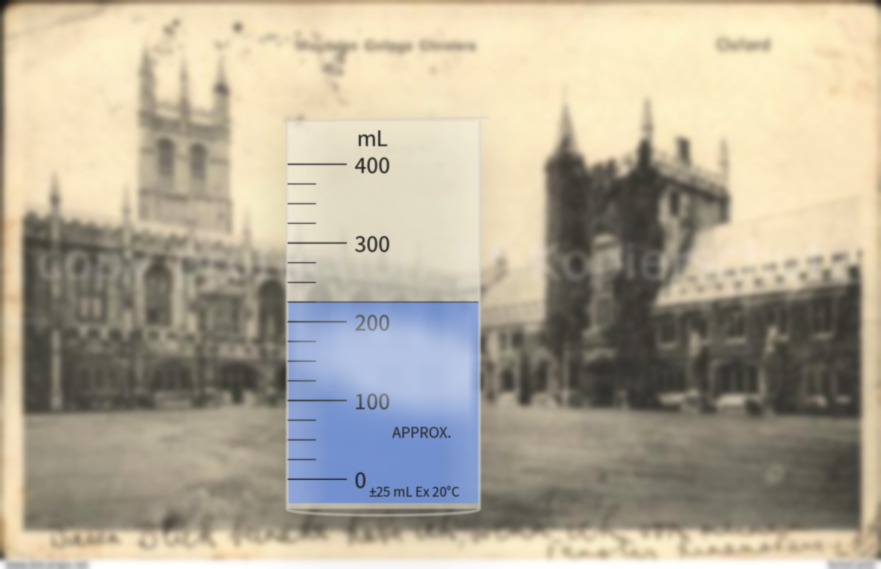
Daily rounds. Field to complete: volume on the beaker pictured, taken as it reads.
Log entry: 225 mL
